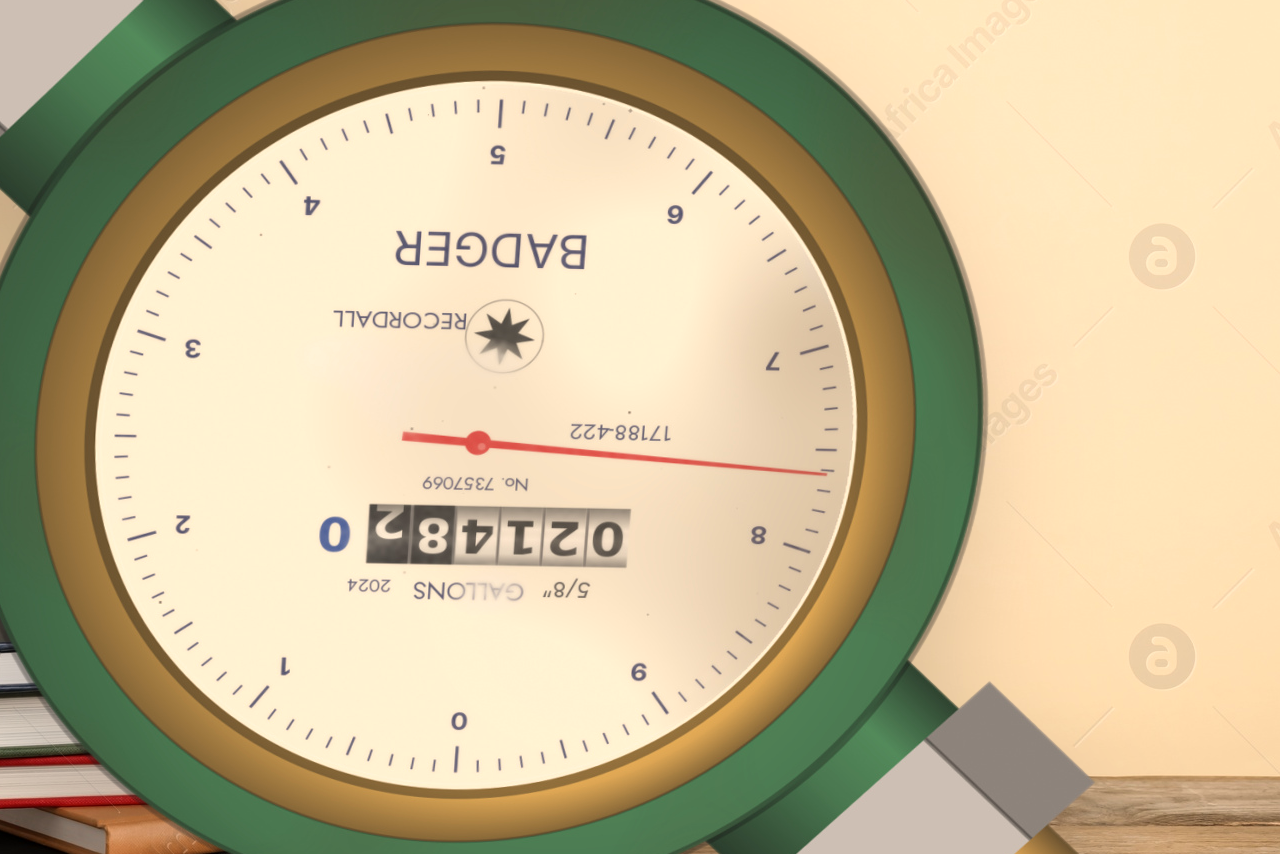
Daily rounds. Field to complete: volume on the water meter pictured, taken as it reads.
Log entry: 214817.6 gal
